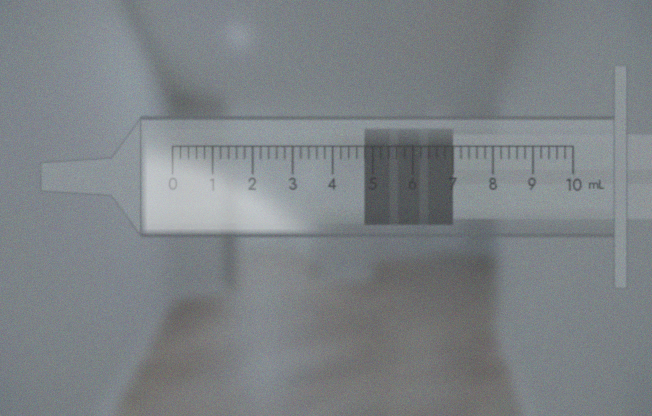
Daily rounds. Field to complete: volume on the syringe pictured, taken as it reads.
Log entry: 4.8 mL
